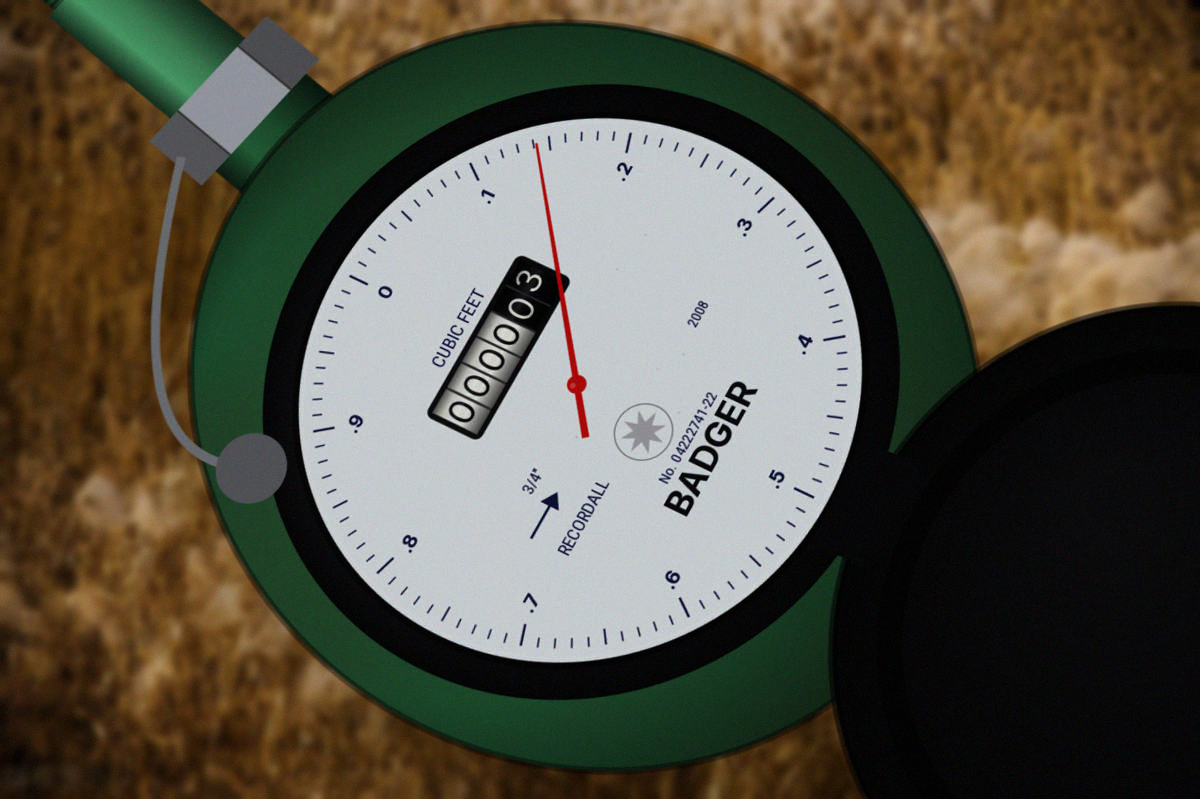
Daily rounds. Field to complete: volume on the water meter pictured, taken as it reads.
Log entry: 3.14 ft³
